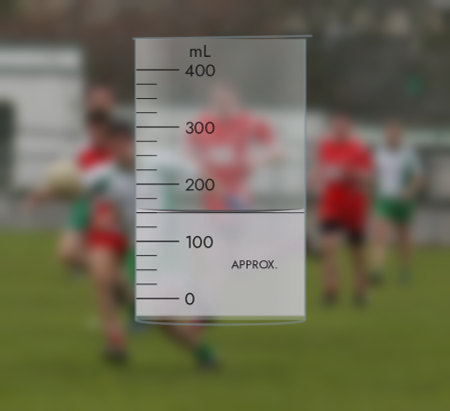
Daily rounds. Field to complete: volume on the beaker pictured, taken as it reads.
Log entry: 150 mL
